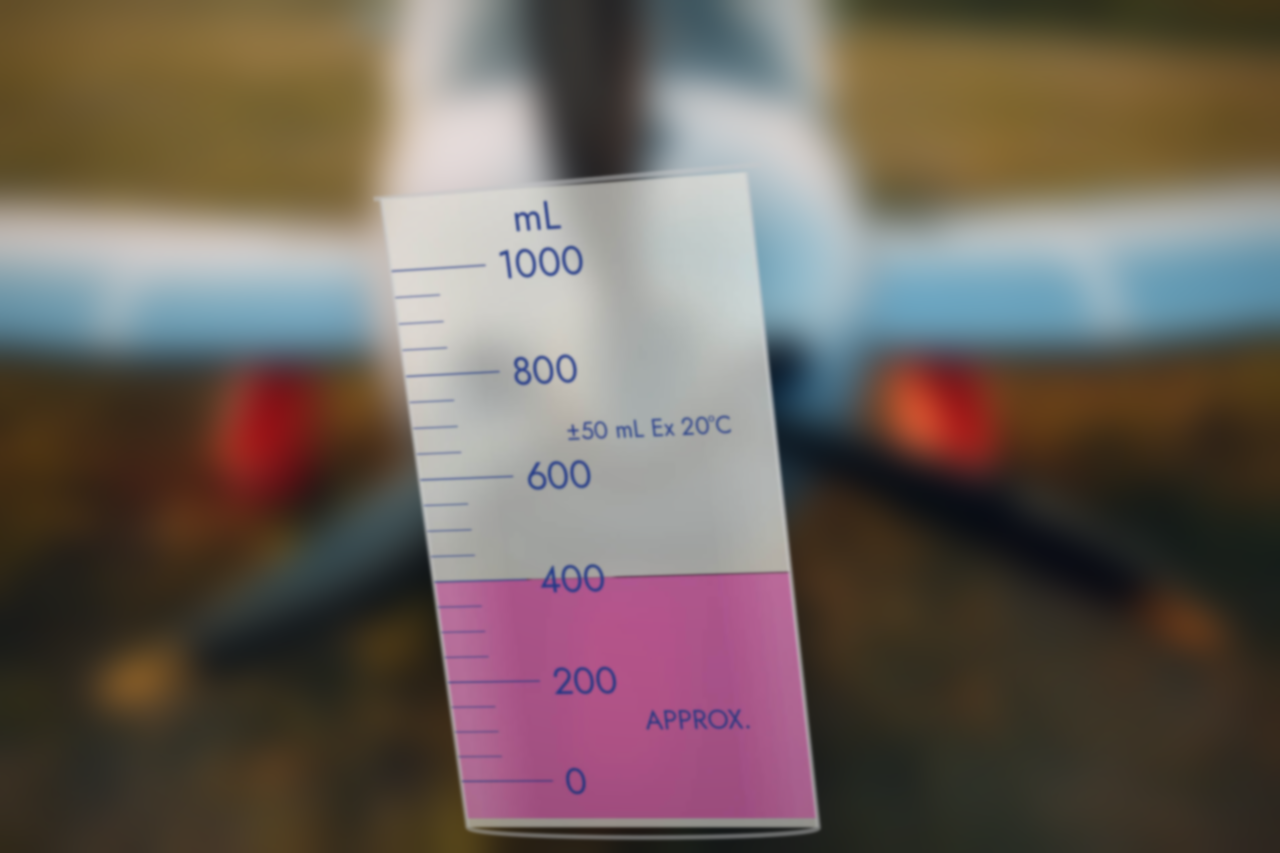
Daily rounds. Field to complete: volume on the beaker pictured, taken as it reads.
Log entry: 400 mL
